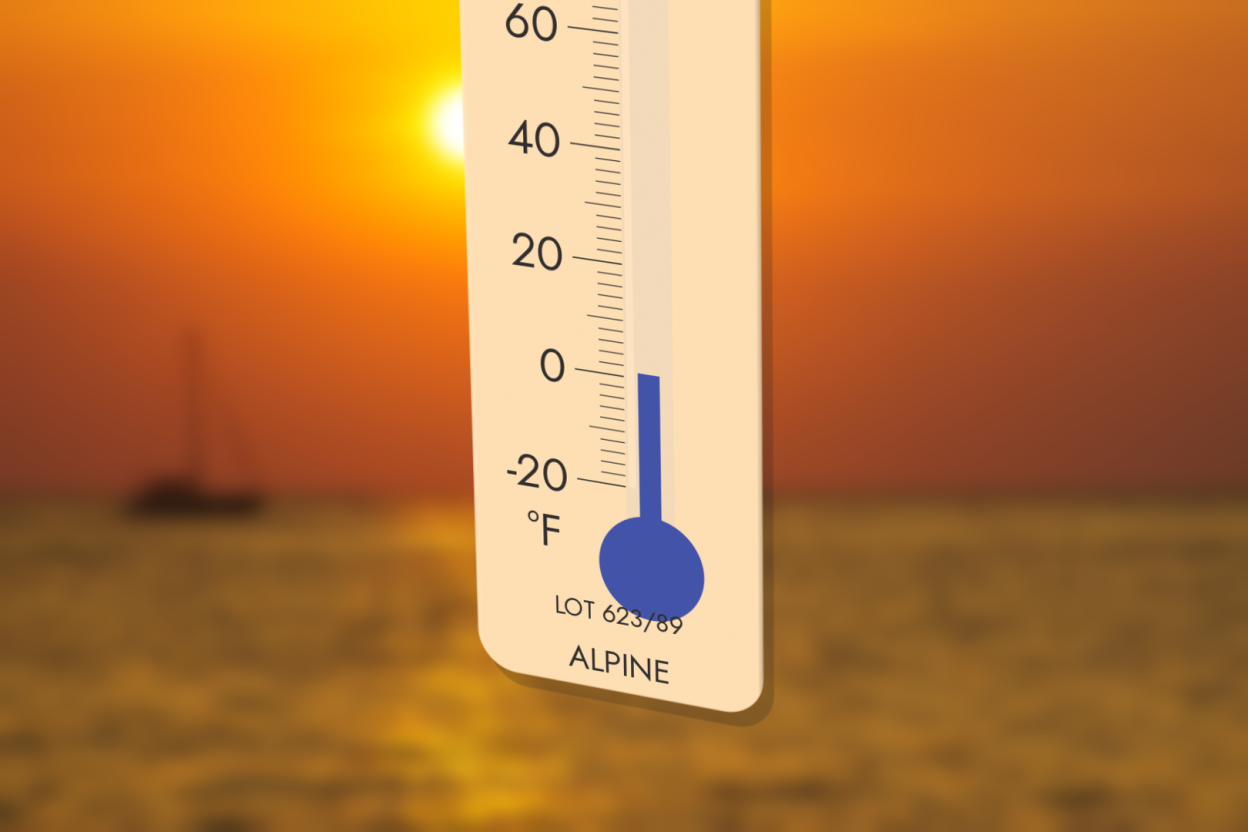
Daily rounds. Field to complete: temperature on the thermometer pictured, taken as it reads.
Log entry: 1 °F
